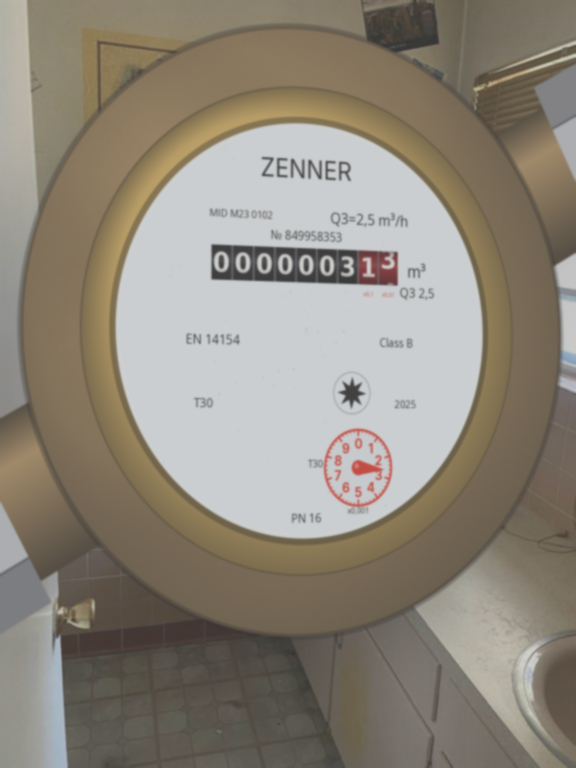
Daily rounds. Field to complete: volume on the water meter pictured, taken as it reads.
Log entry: 3.132 m³
